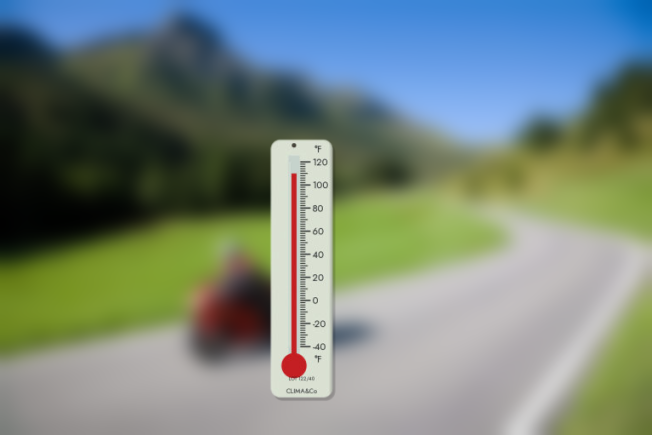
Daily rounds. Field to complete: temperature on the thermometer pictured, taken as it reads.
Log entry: 110 °F
